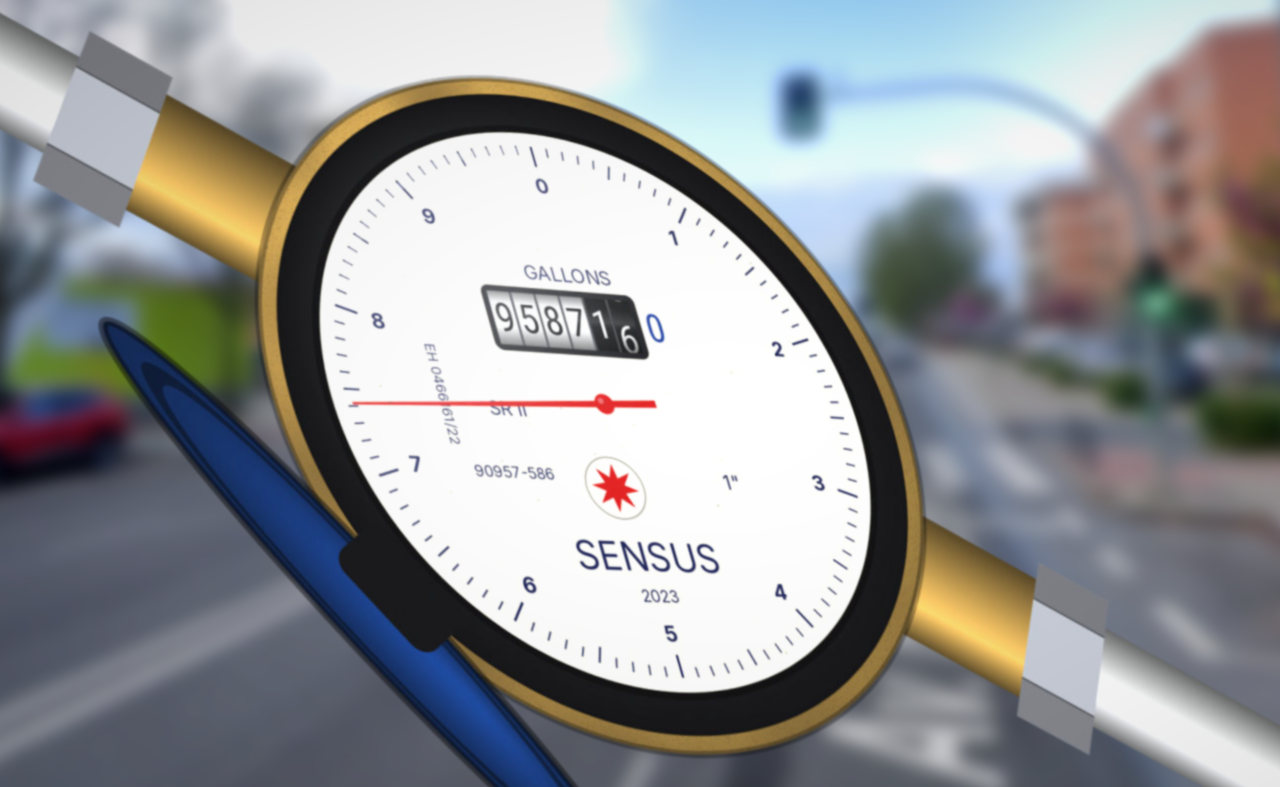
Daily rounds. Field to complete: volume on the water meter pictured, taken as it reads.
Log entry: 9587157.4 gal
